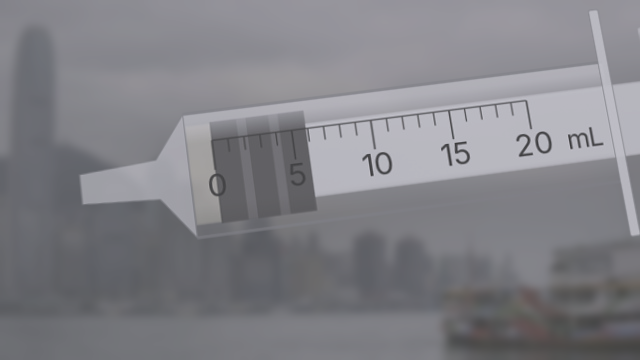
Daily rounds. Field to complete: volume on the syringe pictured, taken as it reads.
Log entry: 0 mL
